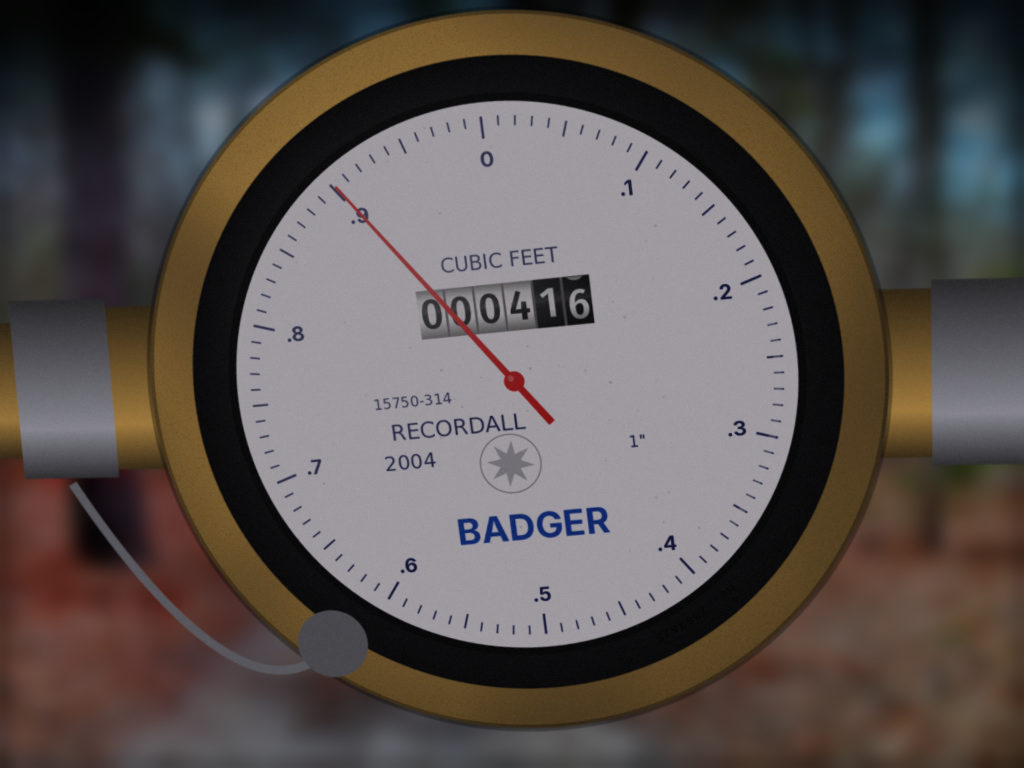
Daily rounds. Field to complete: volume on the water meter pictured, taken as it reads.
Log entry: 415.90 ft³
